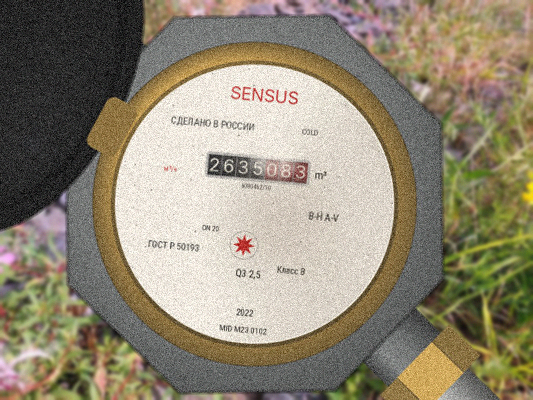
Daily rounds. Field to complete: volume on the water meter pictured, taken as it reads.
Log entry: 2635.083 m³
